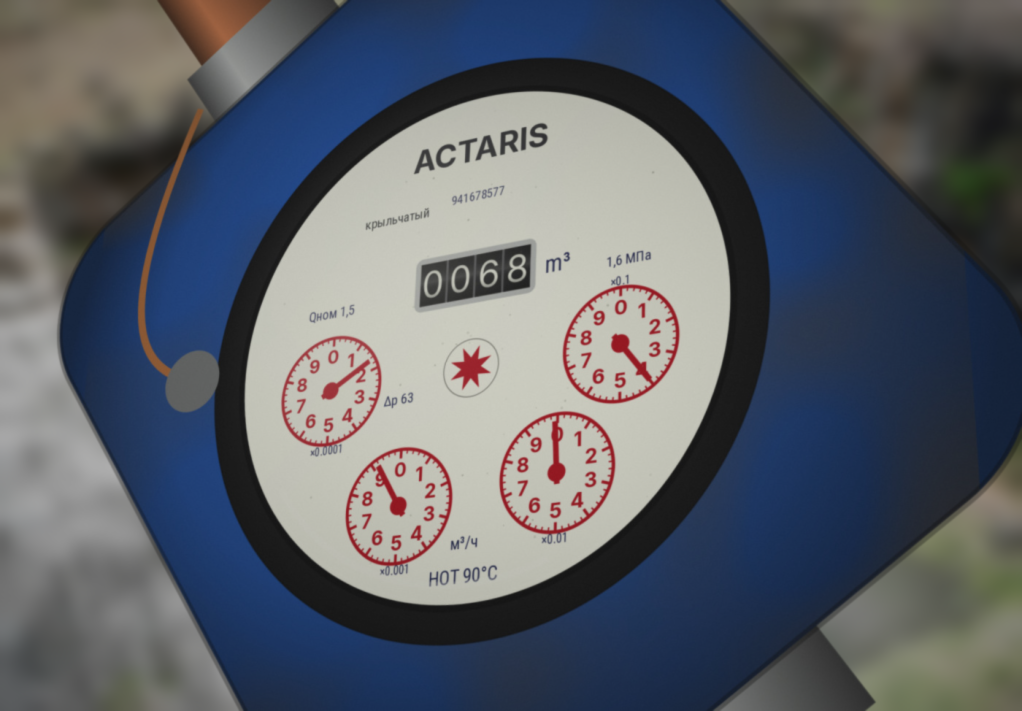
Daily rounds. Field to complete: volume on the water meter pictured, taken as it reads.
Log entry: 68.3991 m³
